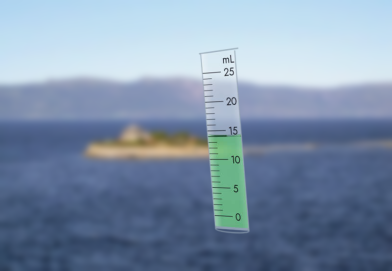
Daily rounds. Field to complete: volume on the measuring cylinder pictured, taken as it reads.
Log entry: 14 mL
